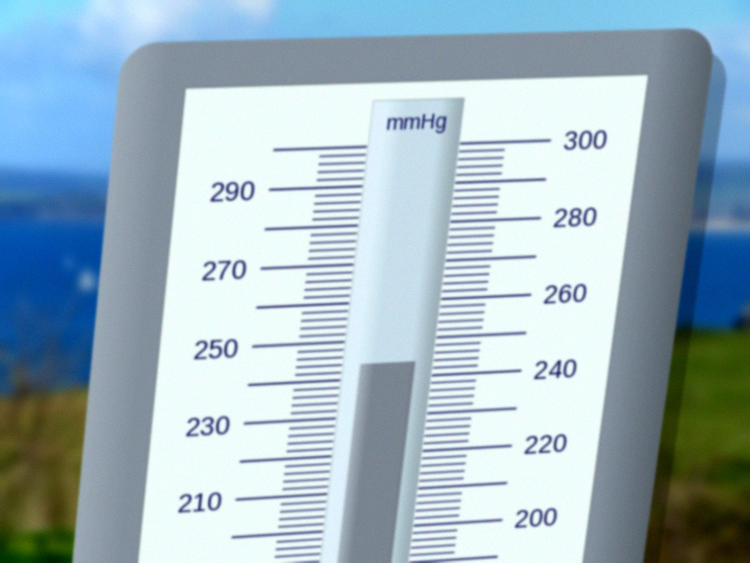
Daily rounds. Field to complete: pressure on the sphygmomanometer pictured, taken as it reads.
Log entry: 244 mmHg
